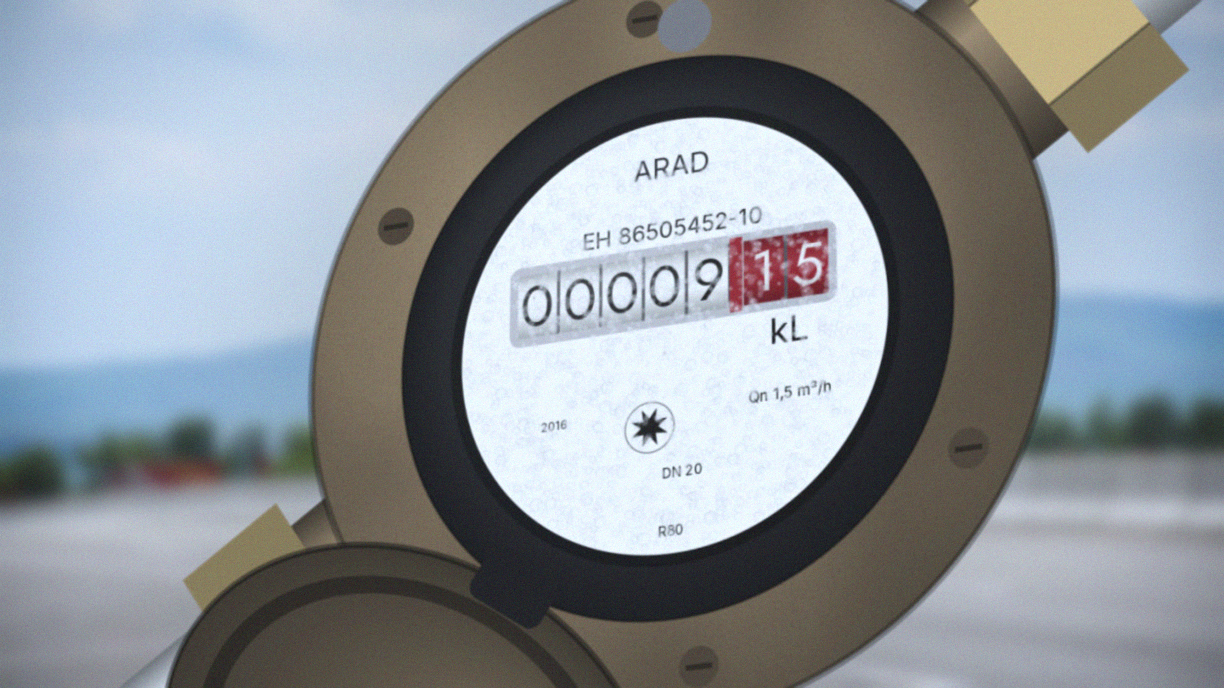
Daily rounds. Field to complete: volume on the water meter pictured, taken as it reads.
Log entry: 9.15 kL
